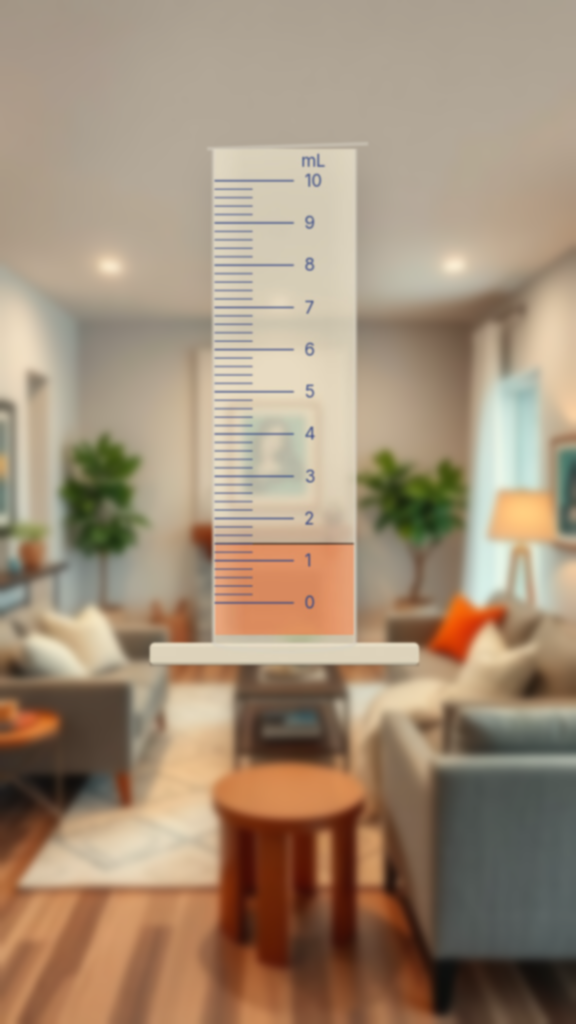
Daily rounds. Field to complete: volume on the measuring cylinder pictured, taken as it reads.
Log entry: 1.4 mL
